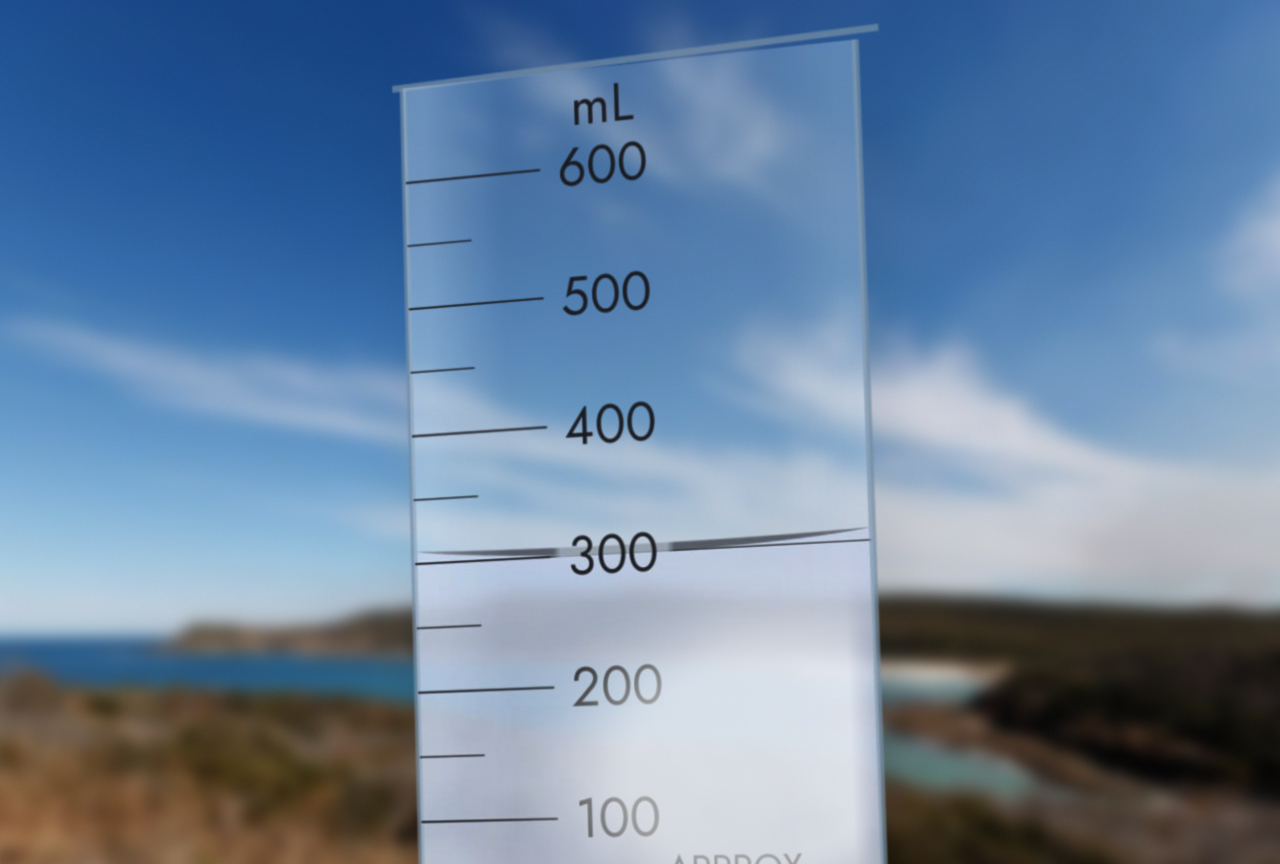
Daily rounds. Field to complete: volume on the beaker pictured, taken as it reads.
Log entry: 300 mL
